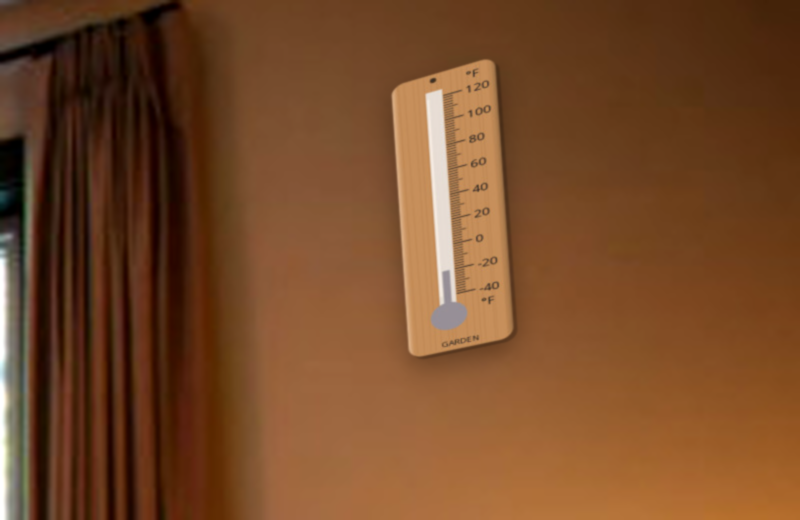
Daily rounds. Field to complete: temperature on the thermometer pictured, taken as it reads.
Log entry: -20 °F
